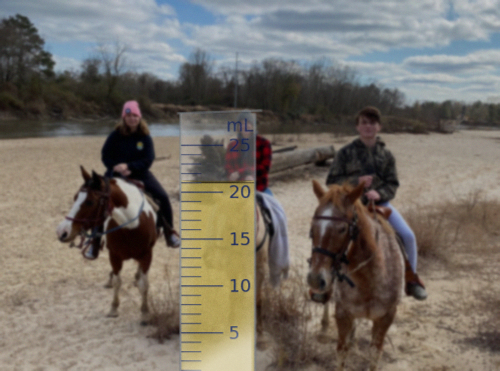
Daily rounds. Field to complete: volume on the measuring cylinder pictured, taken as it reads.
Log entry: 21 mL
